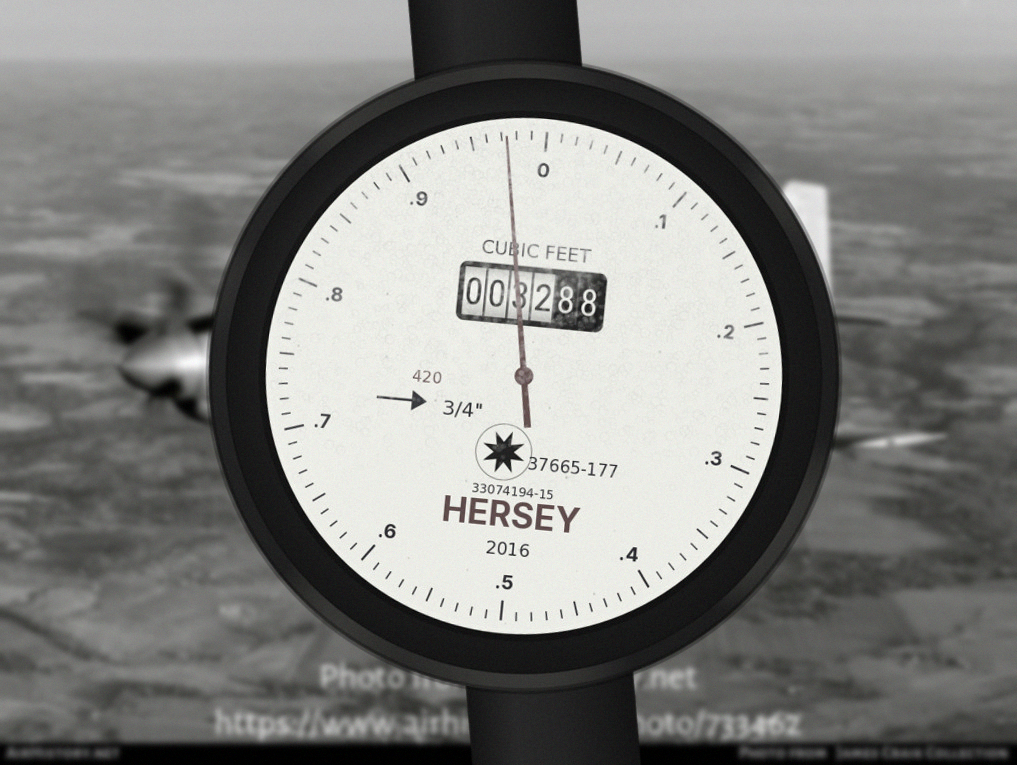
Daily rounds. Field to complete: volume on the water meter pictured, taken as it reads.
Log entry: 3287.97 ft³
